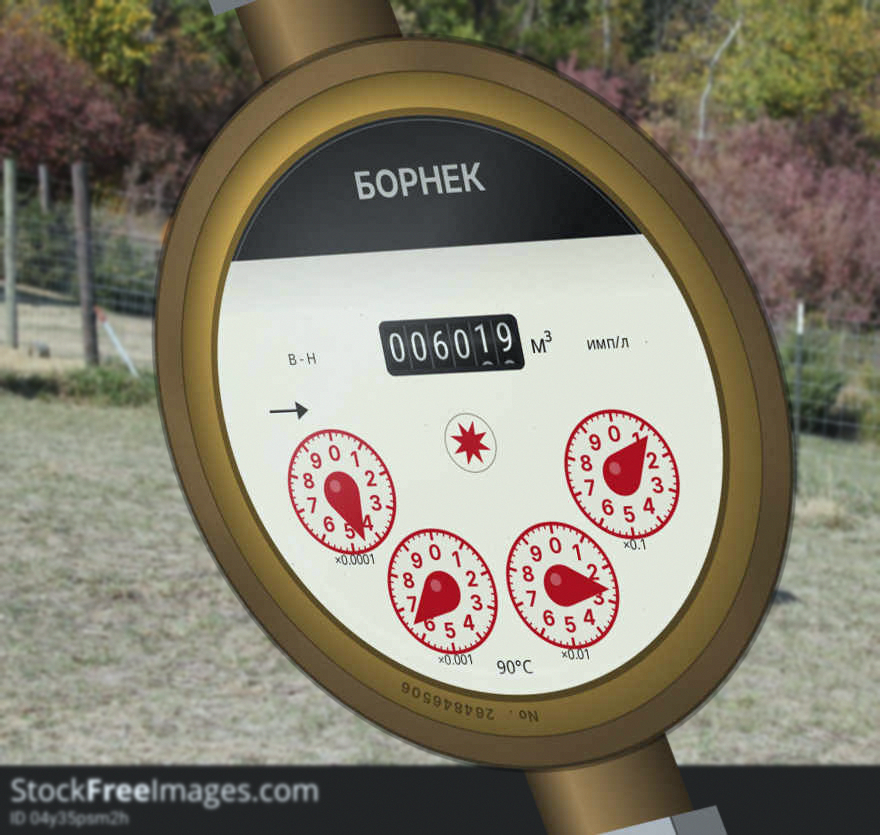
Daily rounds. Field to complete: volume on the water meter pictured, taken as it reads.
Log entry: 6019.1264 m³
